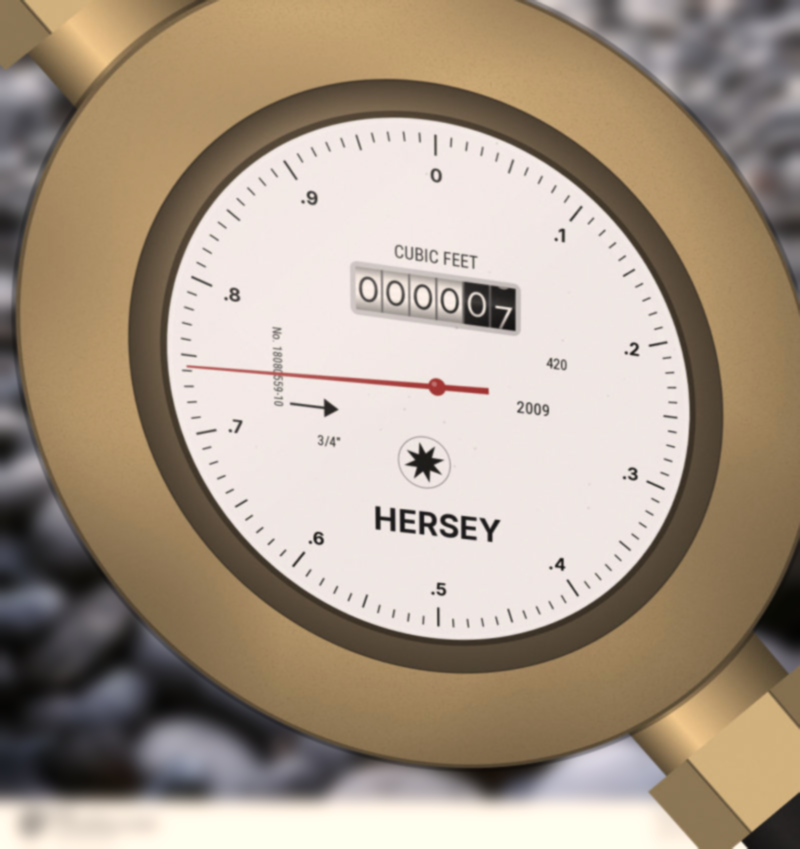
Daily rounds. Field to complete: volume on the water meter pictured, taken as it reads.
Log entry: 6.74 ft³
